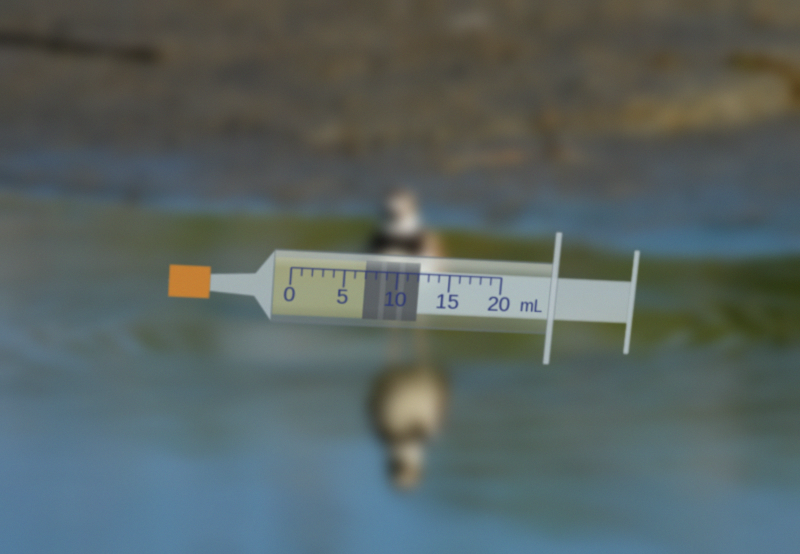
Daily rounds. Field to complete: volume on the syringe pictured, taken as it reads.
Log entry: 7 mL
